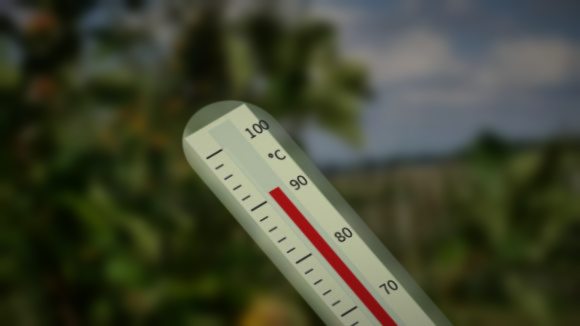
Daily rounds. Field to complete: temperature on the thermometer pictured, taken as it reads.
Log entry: 91 °C
